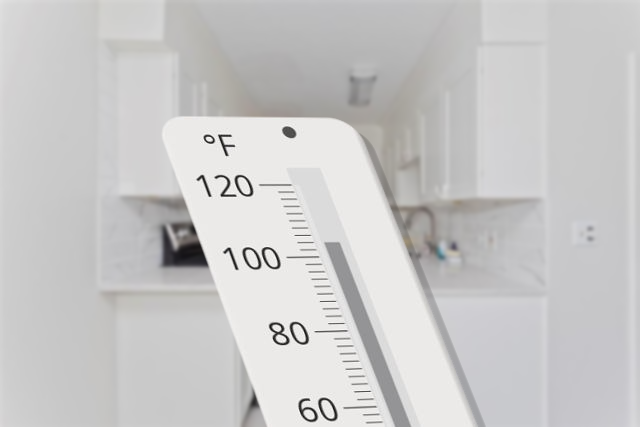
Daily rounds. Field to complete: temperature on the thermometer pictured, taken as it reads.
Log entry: 104 °F
